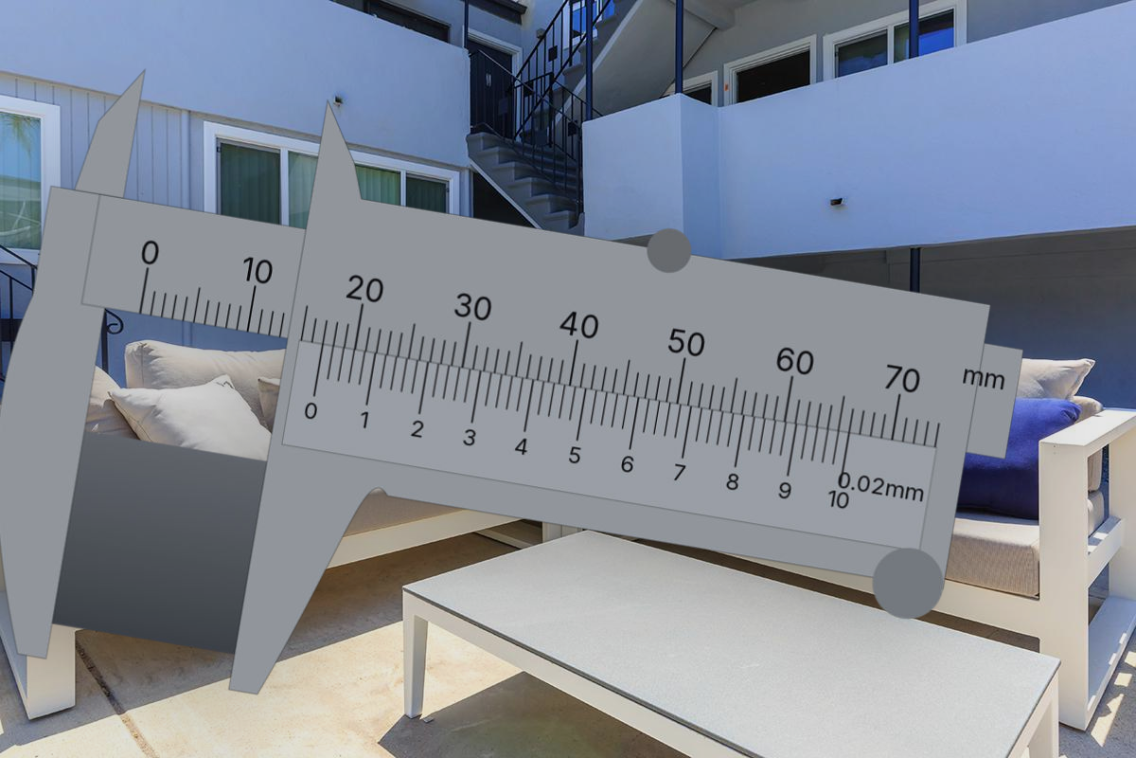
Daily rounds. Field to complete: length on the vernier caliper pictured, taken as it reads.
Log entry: 17.0 mm
